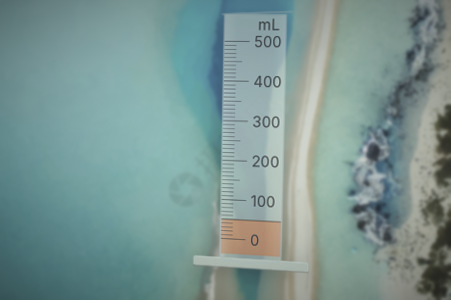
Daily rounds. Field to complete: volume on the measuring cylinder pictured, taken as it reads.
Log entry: 50 mL
